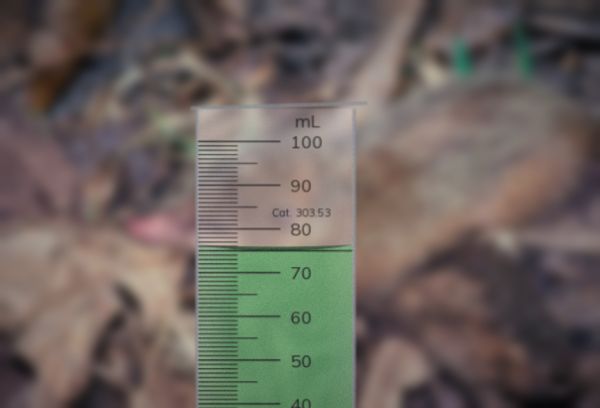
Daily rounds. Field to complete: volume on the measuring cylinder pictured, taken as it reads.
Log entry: 75 mL
